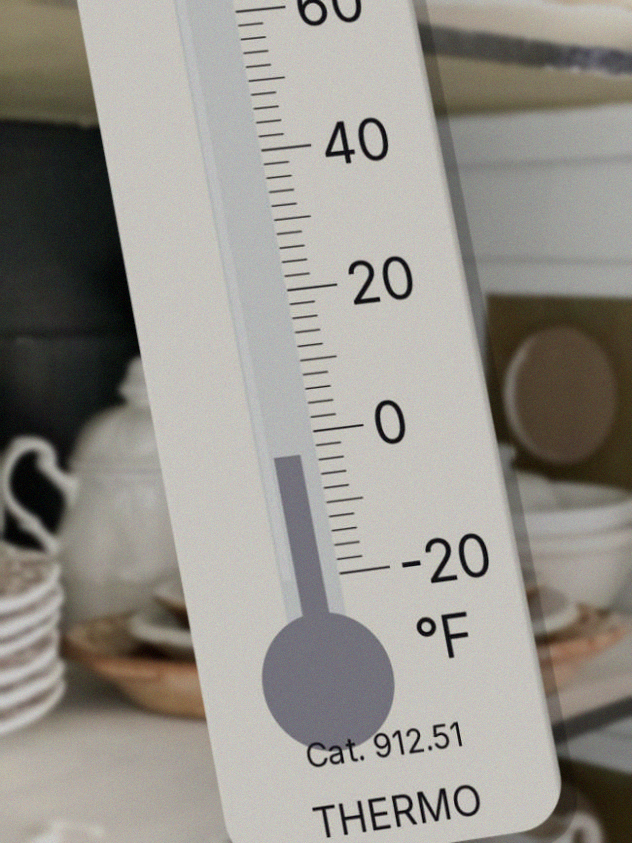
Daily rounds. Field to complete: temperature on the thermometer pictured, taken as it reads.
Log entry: -3 °F
